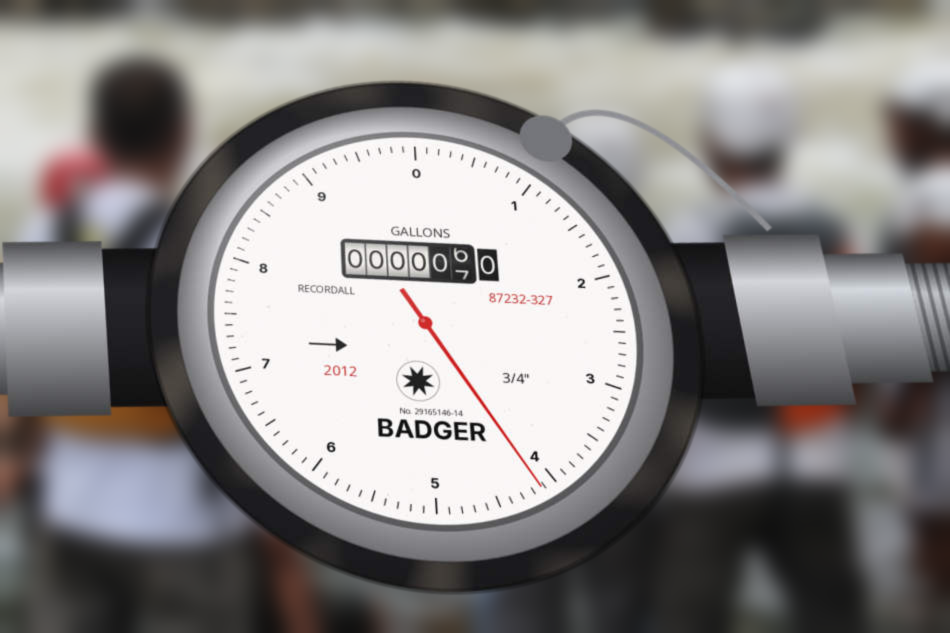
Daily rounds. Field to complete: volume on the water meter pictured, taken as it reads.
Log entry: 64.1 gal
